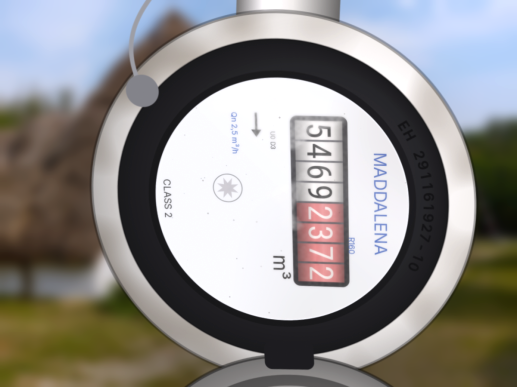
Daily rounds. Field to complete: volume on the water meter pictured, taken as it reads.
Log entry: 5469.2372 m³
